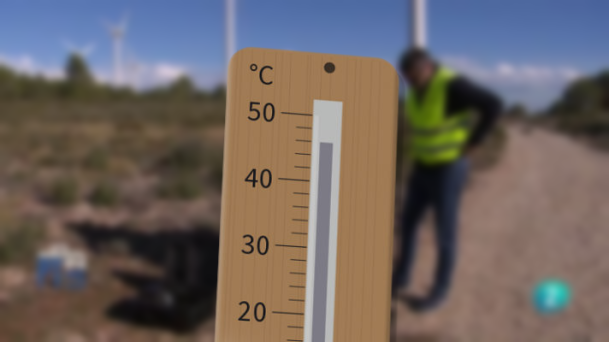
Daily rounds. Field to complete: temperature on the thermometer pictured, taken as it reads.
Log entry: 46 °C
